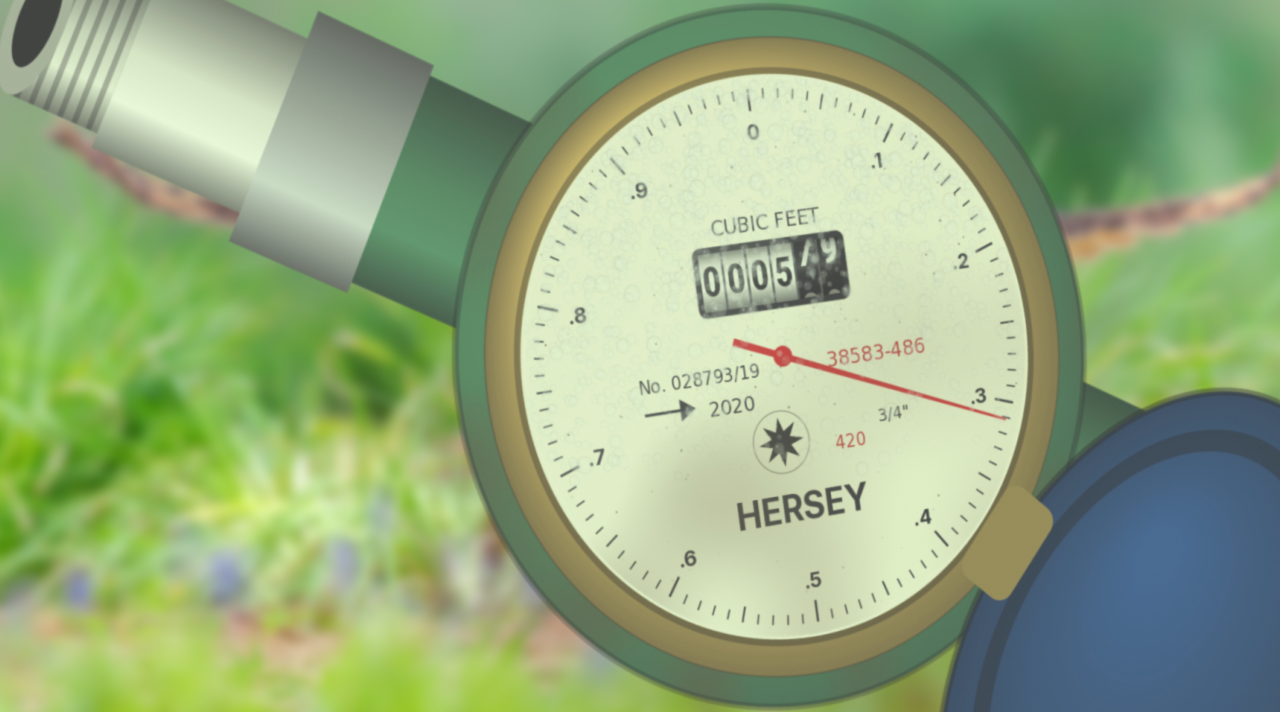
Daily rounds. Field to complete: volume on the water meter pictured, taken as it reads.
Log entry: 579.31 ft³
